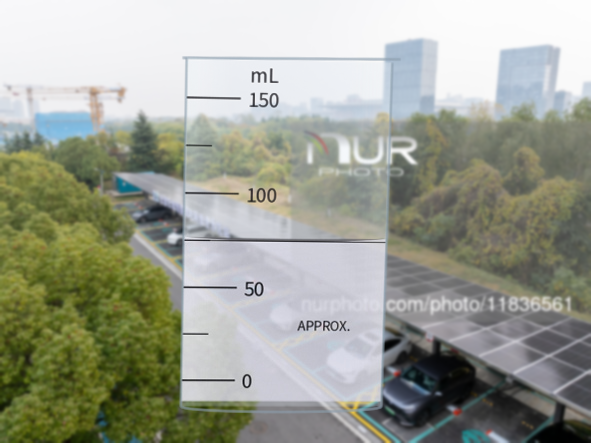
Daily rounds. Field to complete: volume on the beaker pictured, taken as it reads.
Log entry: 75 mL
